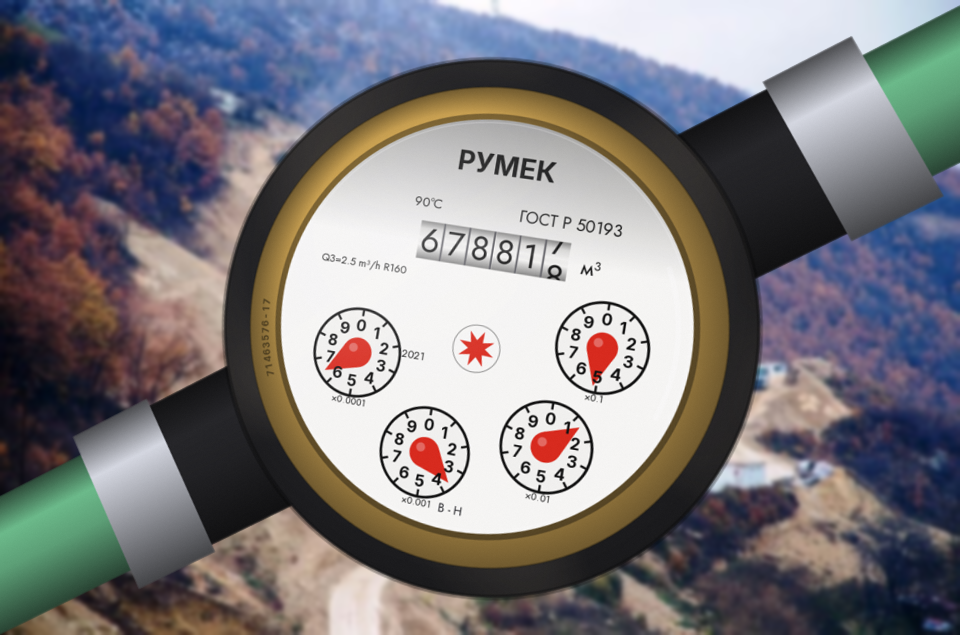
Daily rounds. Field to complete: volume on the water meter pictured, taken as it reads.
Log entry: 678817.5136 m³
